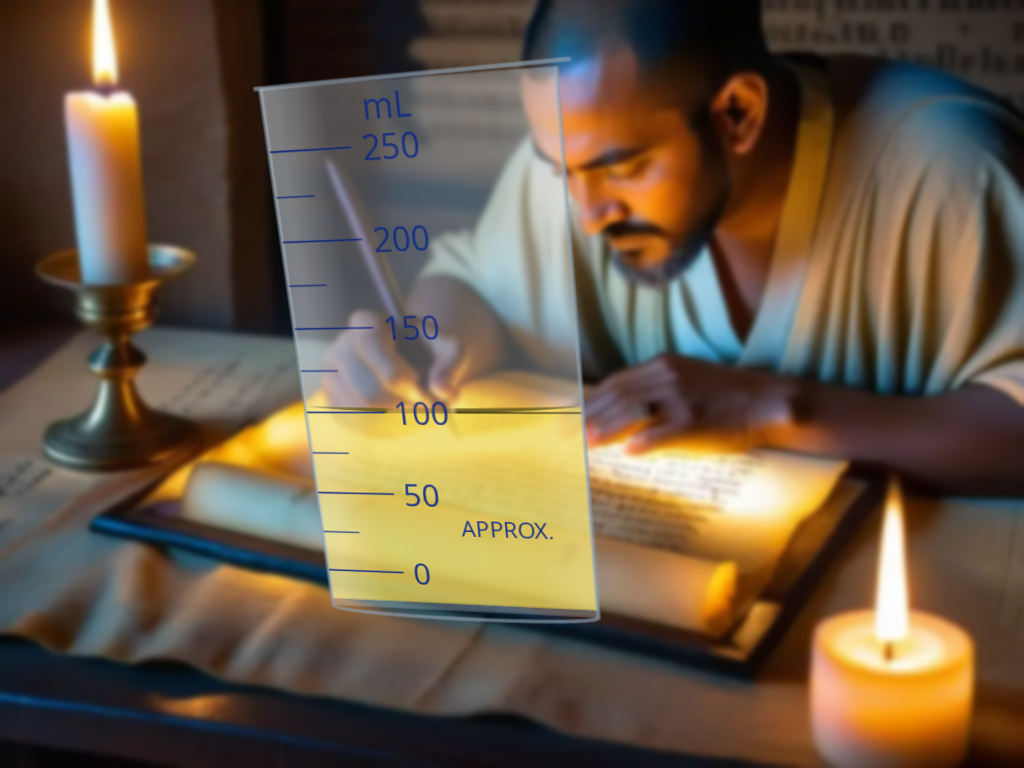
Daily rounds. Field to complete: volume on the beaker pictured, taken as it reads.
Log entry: 100 mL
